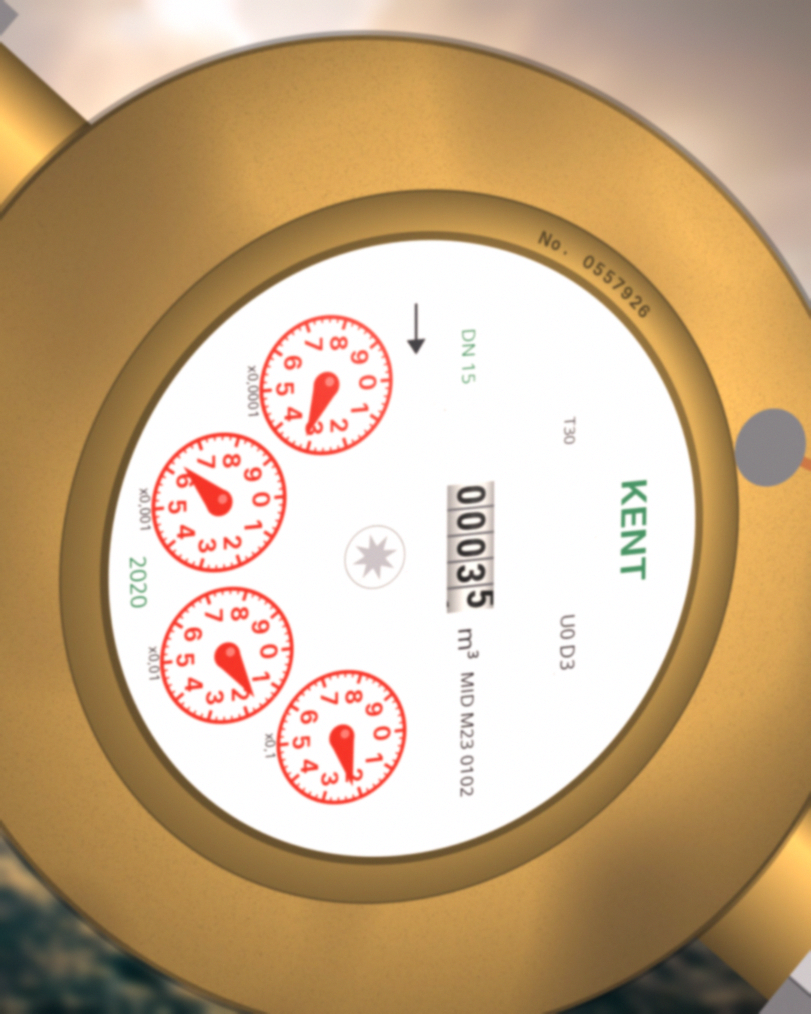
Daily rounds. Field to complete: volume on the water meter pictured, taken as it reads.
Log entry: 35.2163 m³
